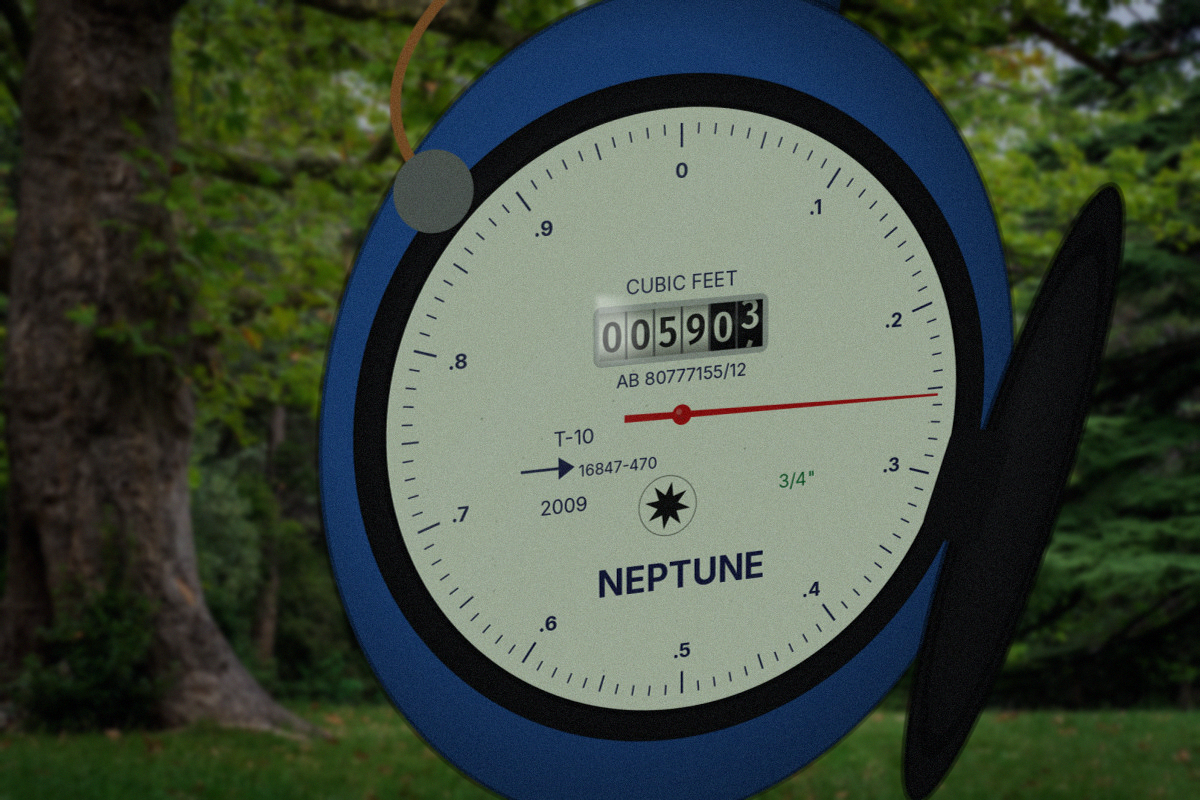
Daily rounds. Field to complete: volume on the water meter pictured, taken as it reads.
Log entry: 5903.25 ft³
